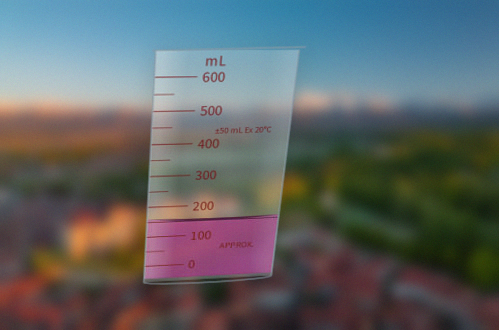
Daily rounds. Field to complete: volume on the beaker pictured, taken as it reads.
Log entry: 150 mL
